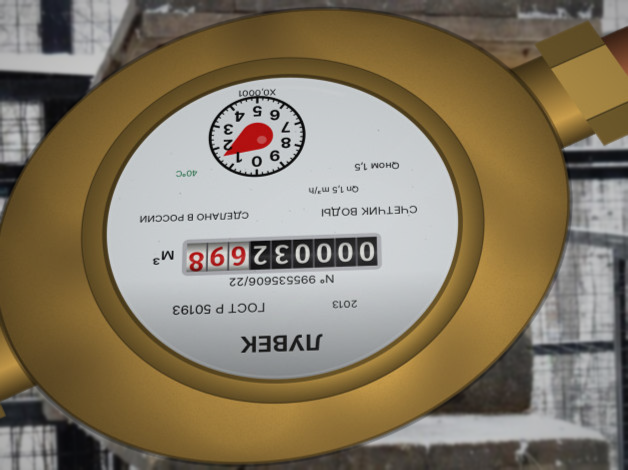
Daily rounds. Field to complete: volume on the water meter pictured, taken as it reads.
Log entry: 32.6981 m³
